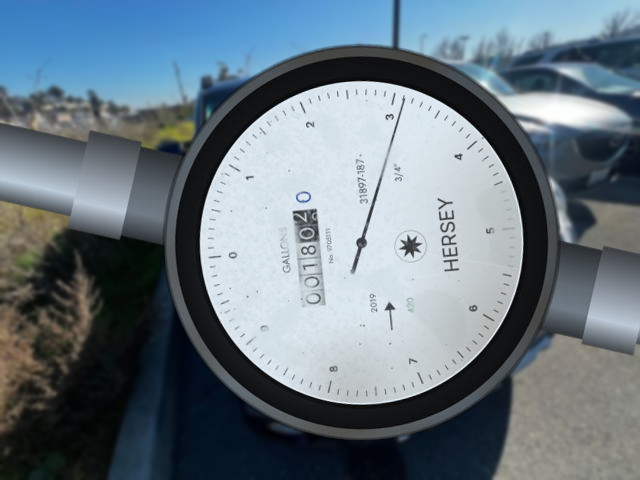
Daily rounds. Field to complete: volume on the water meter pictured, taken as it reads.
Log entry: 18023.1 gal
